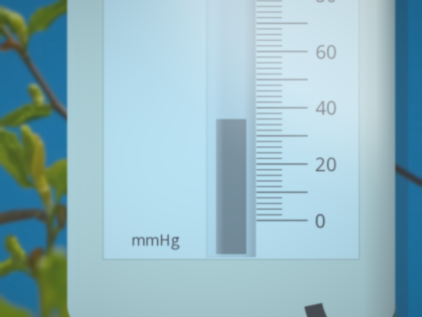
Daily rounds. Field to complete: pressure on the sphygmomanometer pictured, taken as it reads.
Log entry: 36 mmHg
